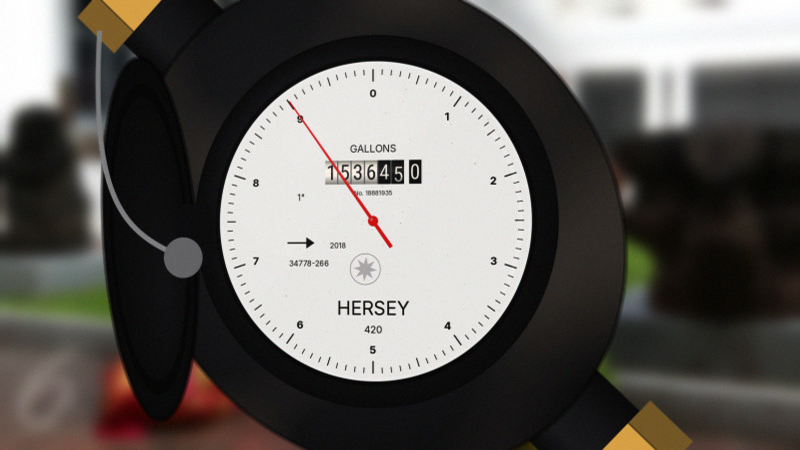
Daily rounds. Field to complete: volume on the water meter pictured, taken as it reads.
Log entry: 1536449.0 gal
